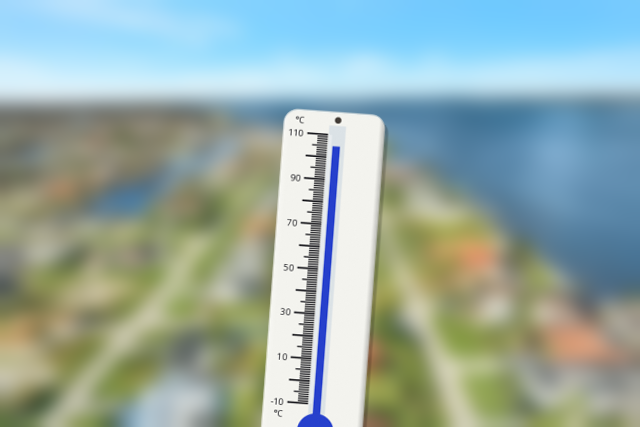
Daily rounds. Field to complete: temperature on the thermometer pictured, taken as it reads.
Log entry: 105 °C
